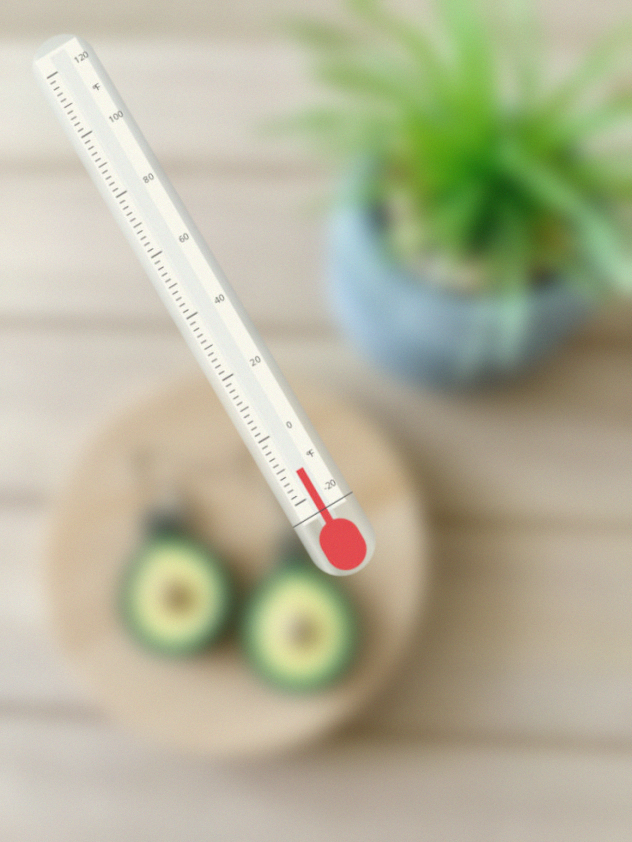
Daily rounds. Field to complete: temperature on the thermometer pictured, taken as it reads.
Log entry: -12 °F
